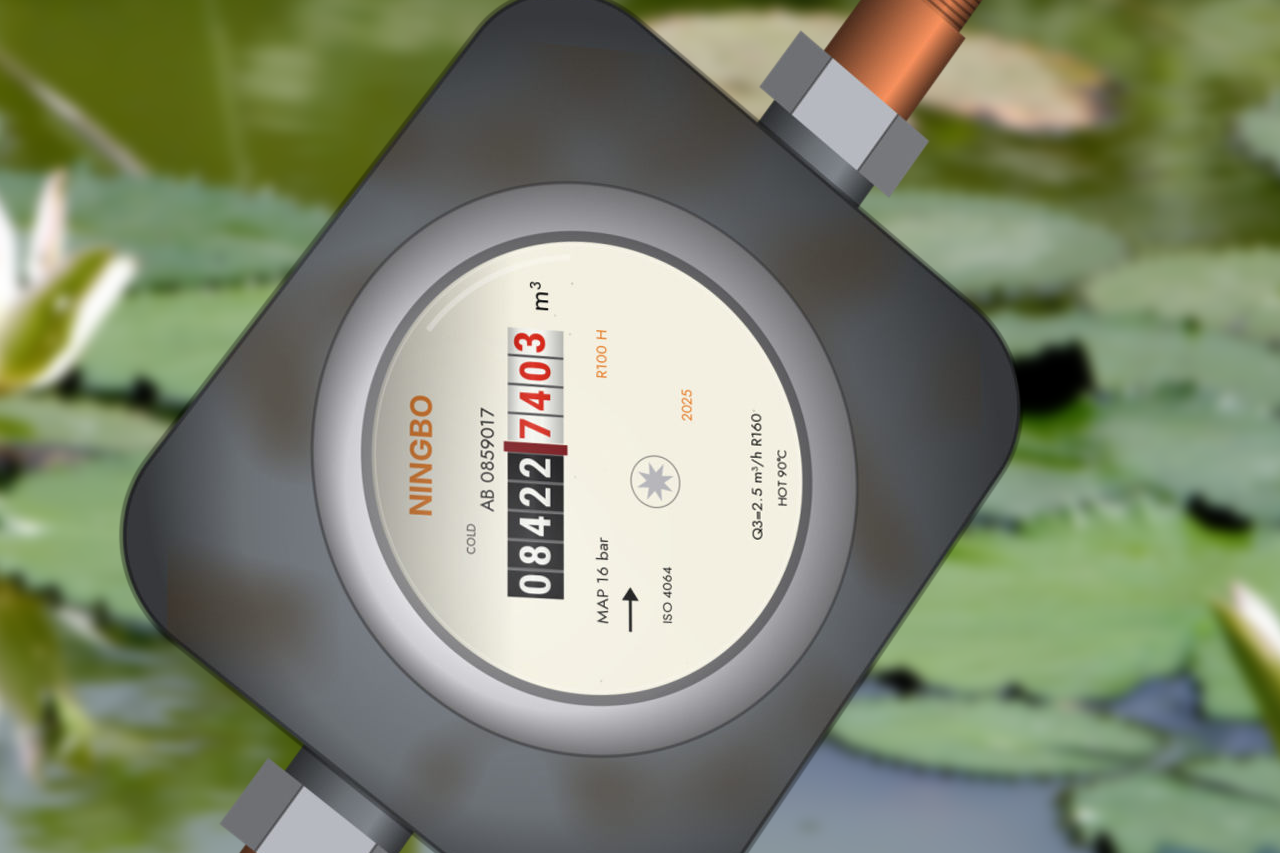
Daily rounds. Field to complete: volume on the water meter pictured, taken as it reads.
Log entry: 8422.7403 m³
